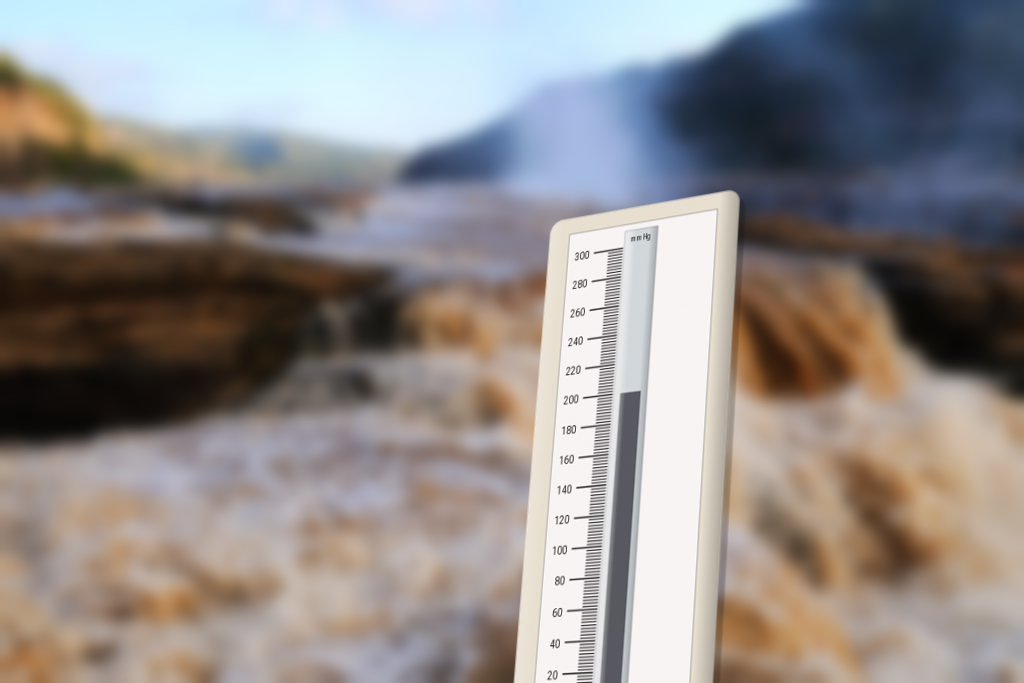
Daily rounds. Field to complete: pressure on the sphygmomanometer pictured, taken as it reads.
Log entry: 200 mmHg
